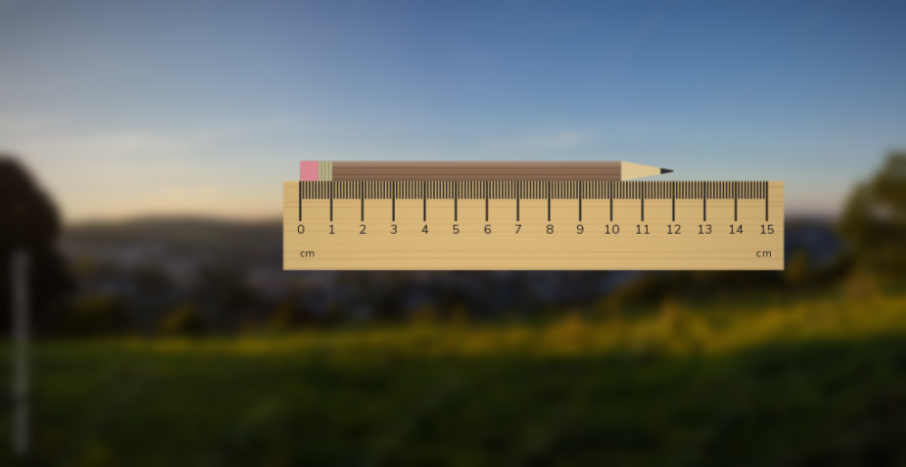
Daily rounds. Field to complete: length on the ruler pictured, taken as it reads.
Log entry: 12 cm
